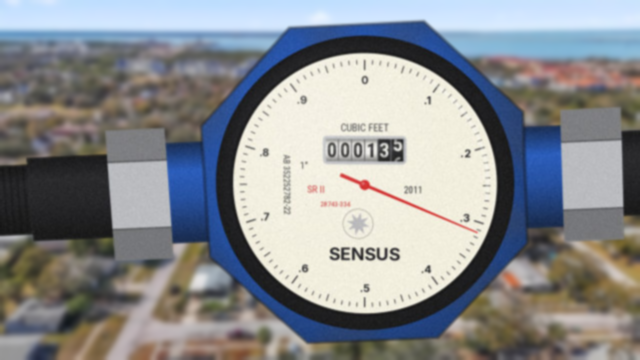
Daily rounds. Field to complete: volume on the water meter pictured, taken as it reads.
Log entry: 135.31 ft³
